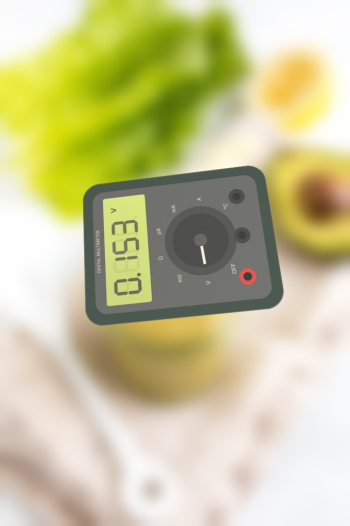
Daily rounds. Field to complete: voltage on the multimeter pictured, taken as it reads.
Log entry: 0.153 V
